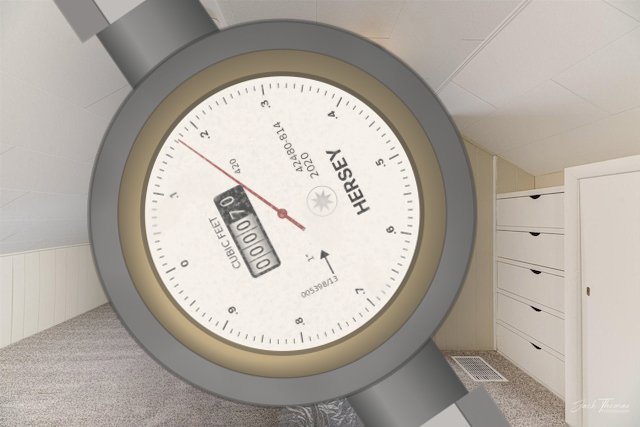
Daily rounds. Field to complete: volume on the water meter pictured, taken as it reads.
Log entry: 70.17 ft³
